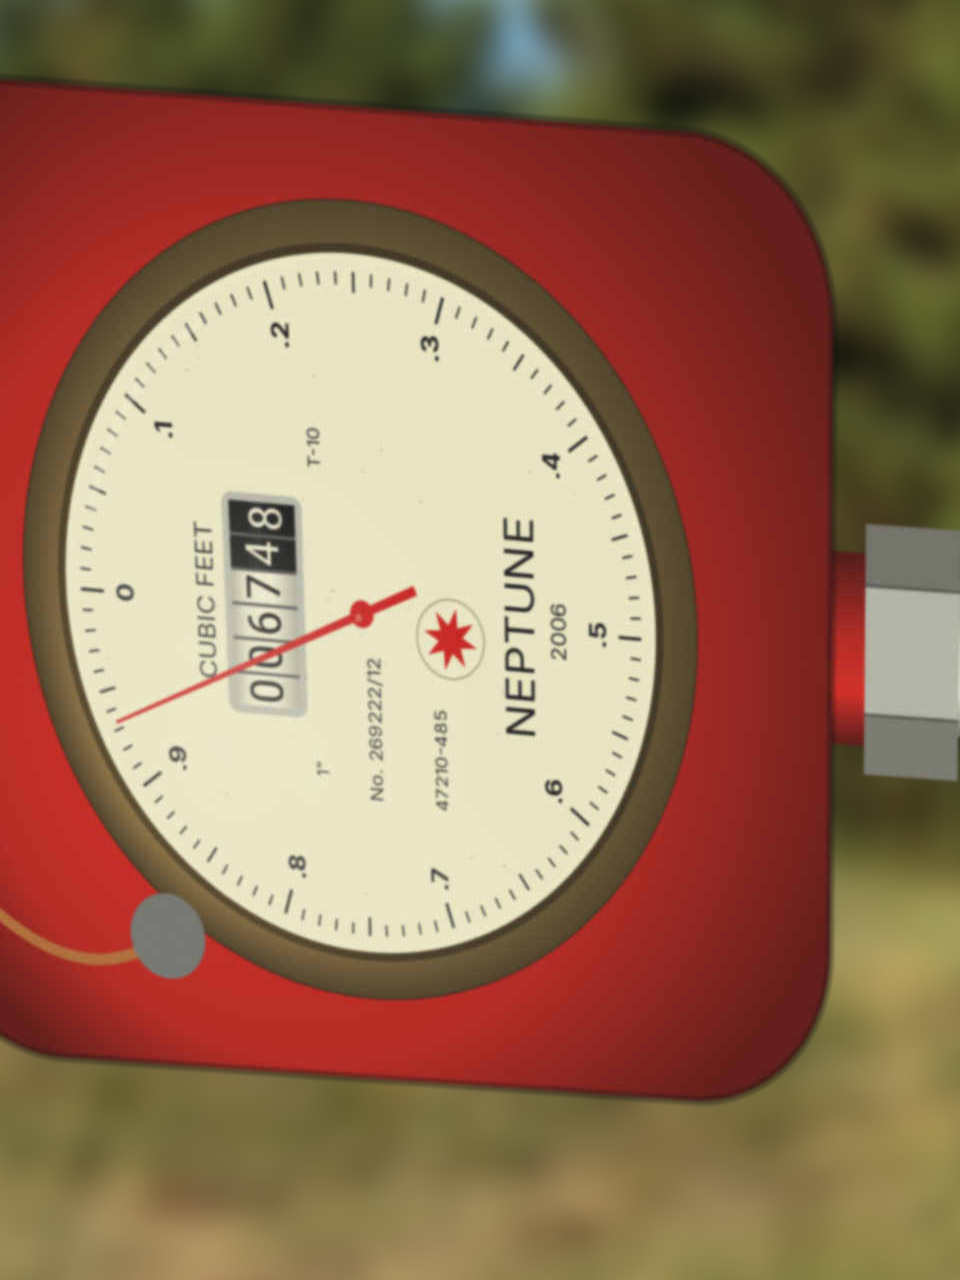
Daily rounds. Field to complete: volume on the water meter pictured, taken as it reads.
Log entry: 6747.93 ft³
